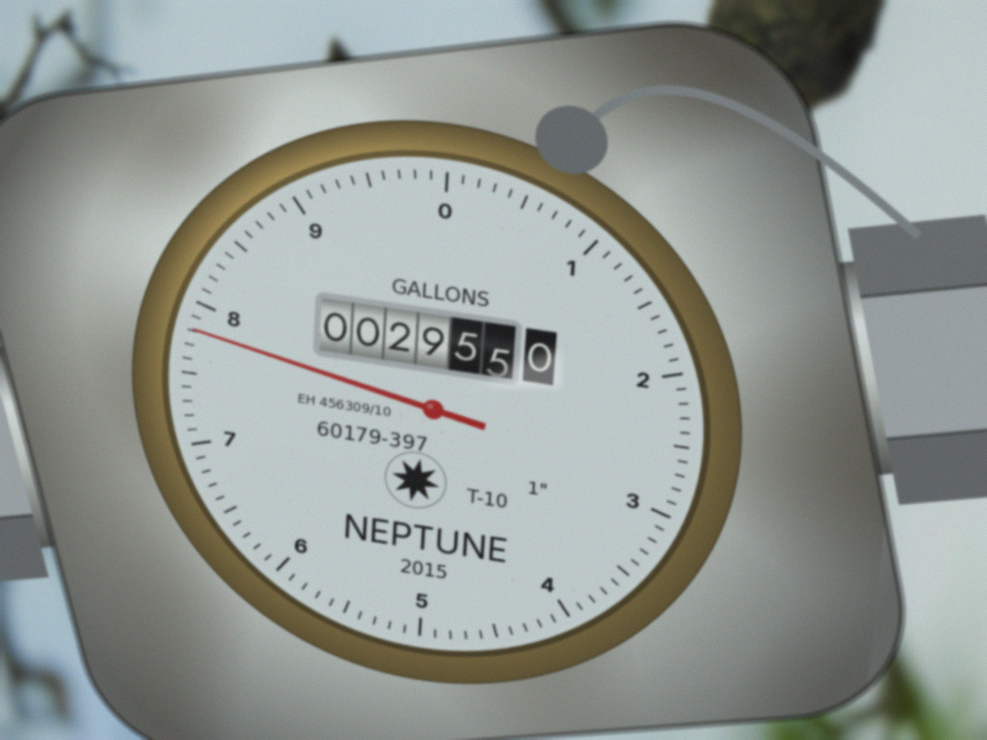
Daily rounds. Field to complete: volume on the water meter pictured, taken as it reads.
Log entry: 29547.8 gal
